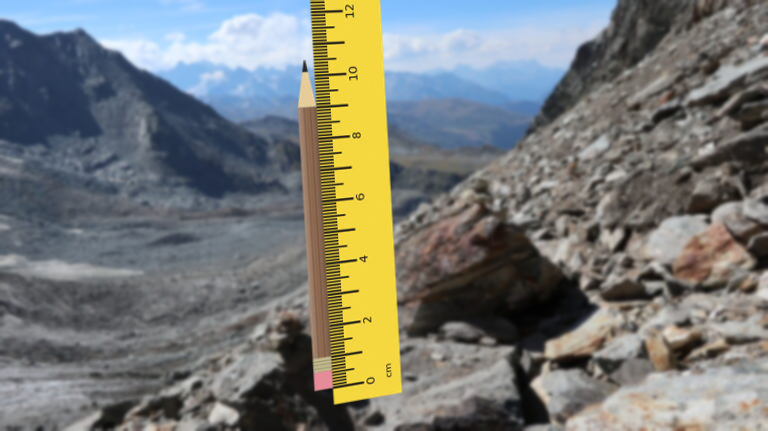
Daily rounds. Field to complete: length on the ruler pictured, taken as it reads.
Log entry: 10.5 cm
